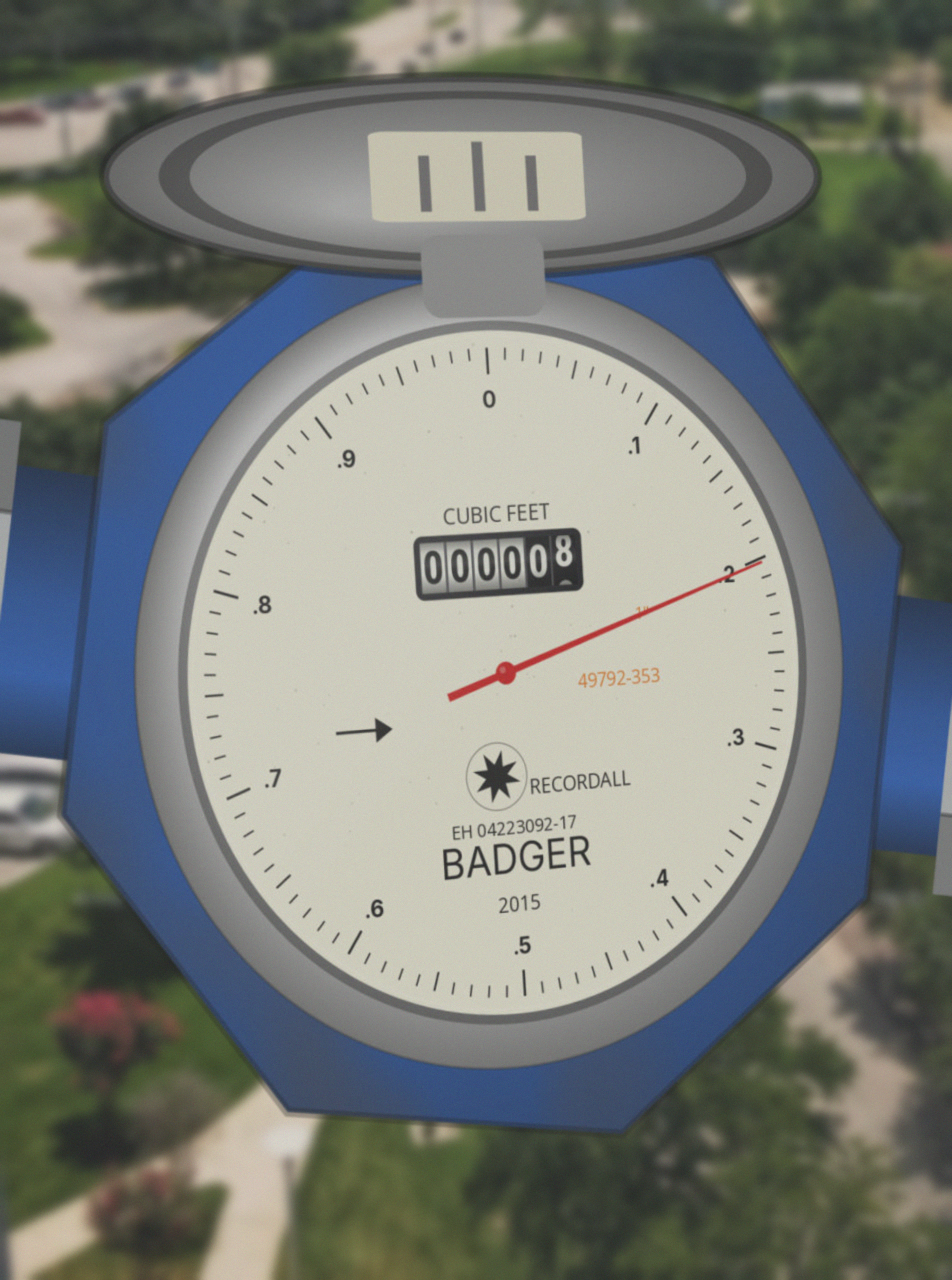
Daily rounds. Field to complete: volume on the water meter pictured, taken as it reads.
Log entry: 8.20 ft³
